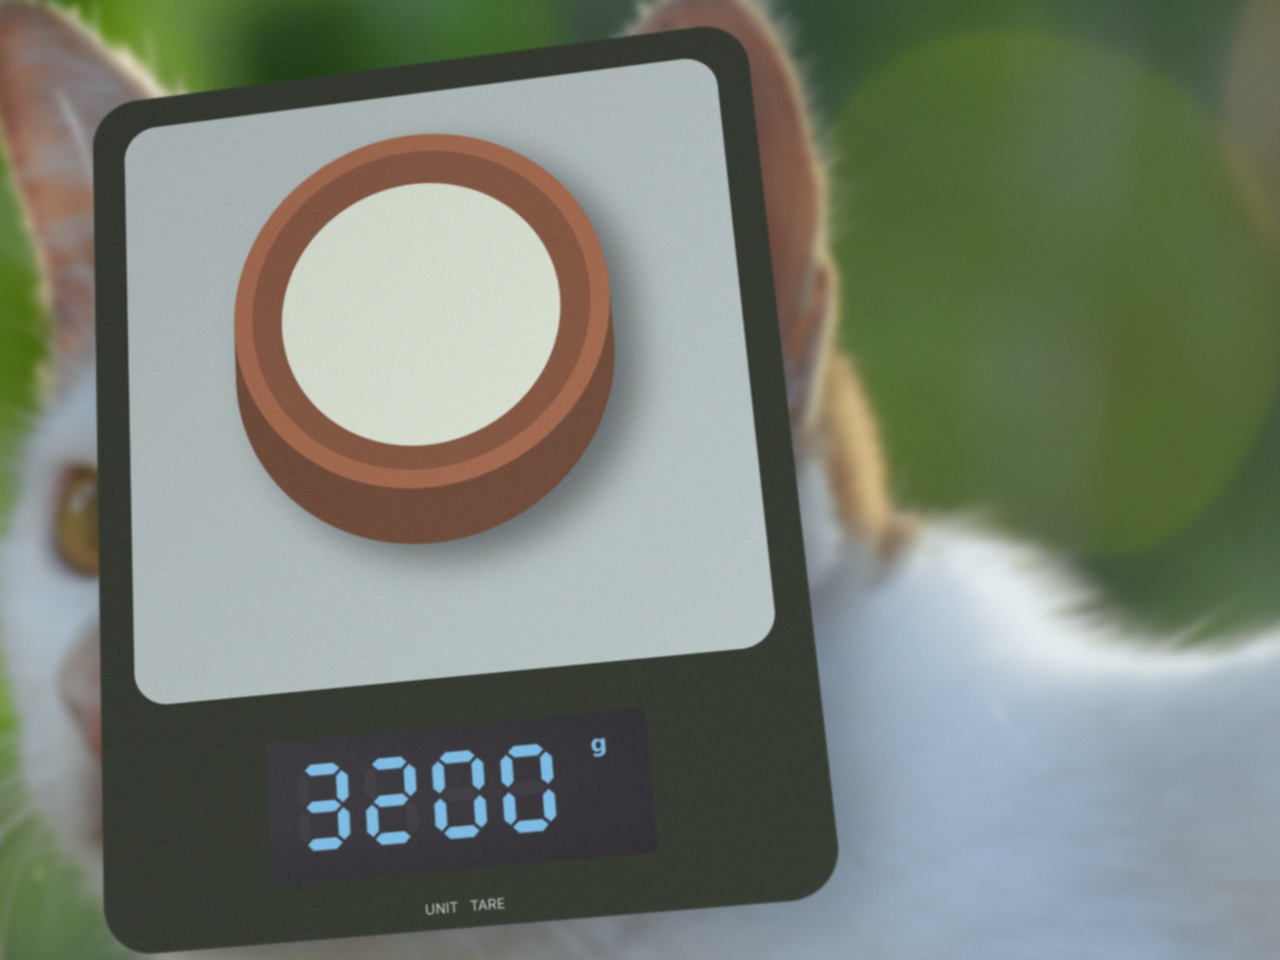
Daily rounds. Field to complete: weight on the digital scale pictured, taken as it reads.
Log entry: 3200 g
